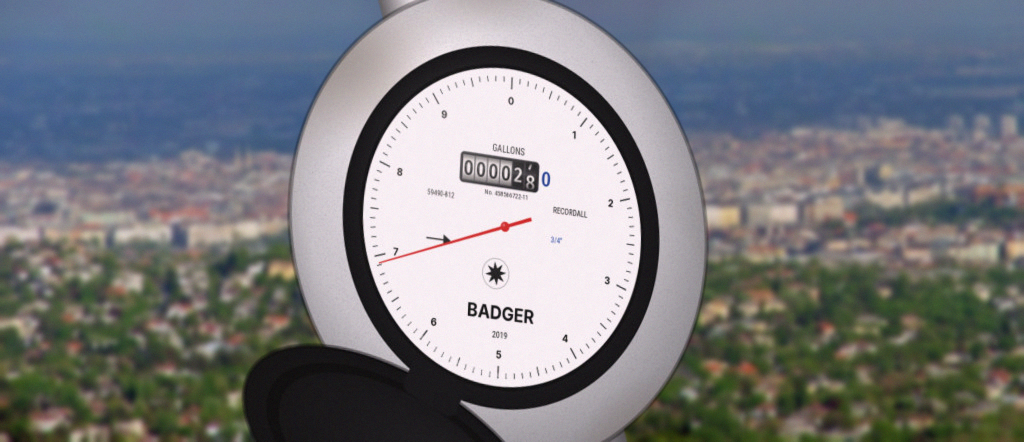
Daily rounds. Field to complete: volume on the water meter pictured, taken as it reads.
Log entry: 276.9 gal
